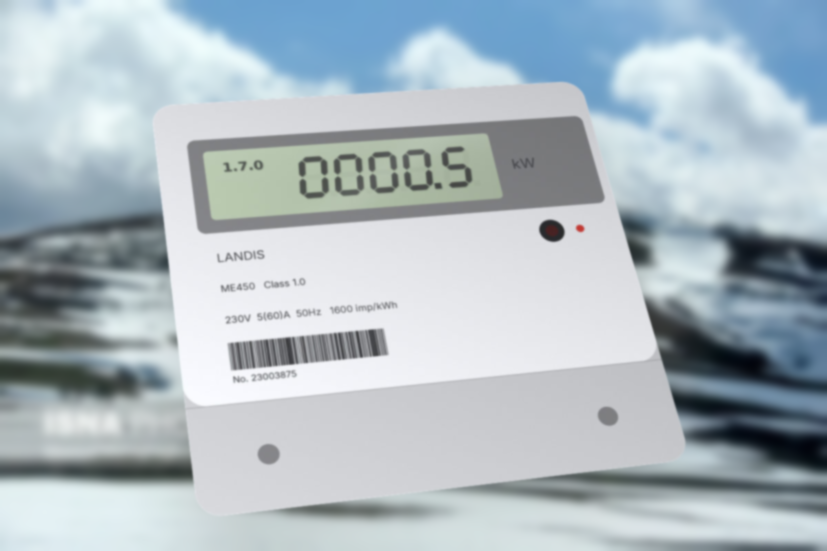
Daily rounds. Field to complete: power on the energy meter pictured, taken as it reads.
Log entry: 0.5 kW
